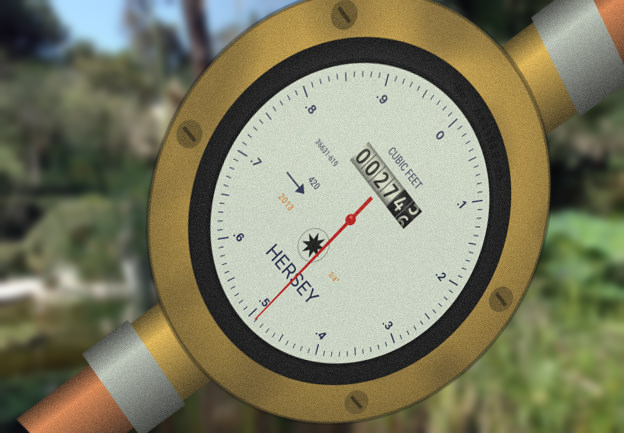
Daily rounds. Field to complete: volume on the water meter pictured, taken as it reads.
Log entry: 2745.49 ft³
